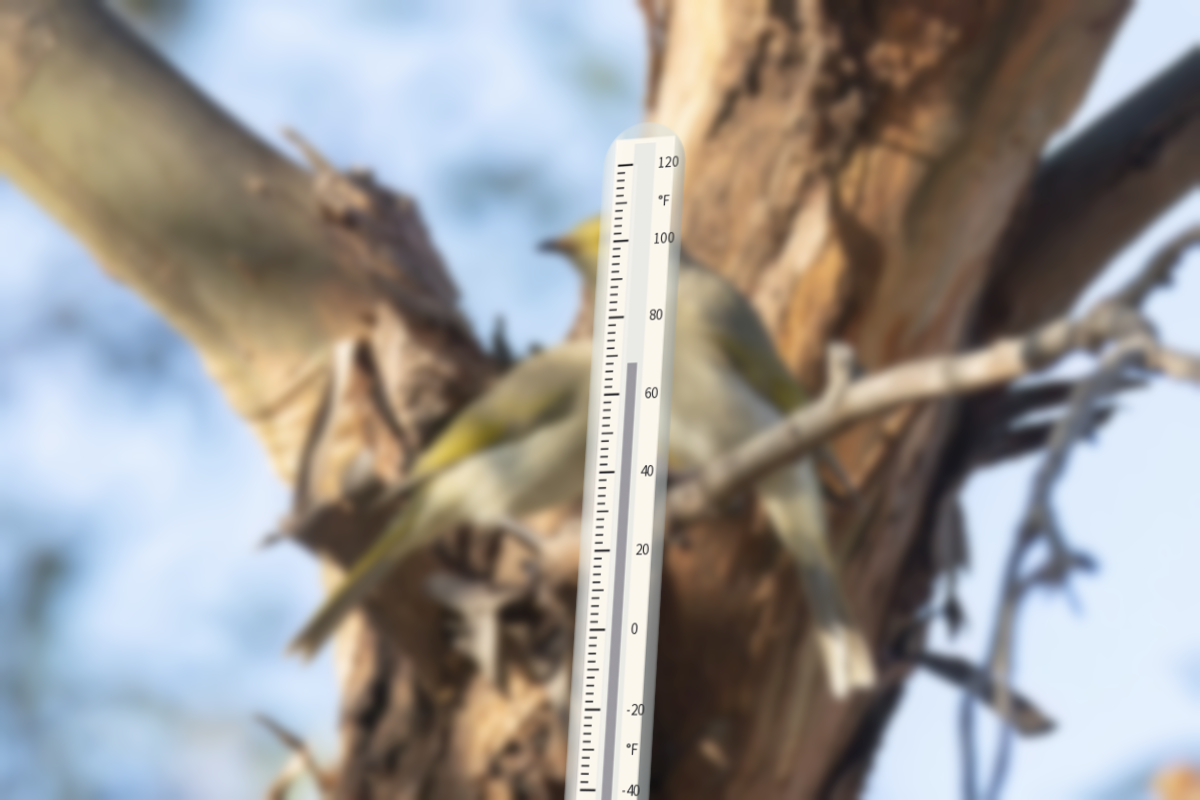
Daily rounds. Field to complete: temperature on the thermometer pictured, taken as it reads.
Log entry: 68 °F
